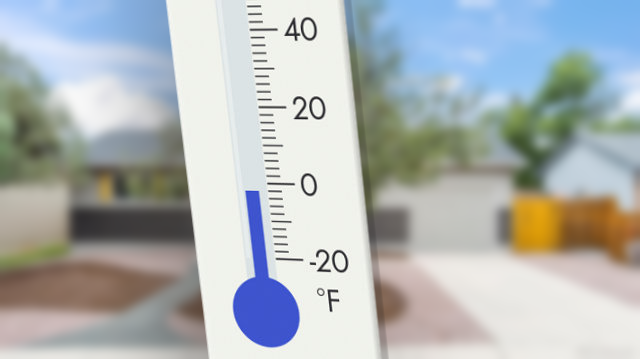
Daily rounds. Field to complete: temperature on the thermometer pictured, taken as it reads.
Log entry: -2 °F
